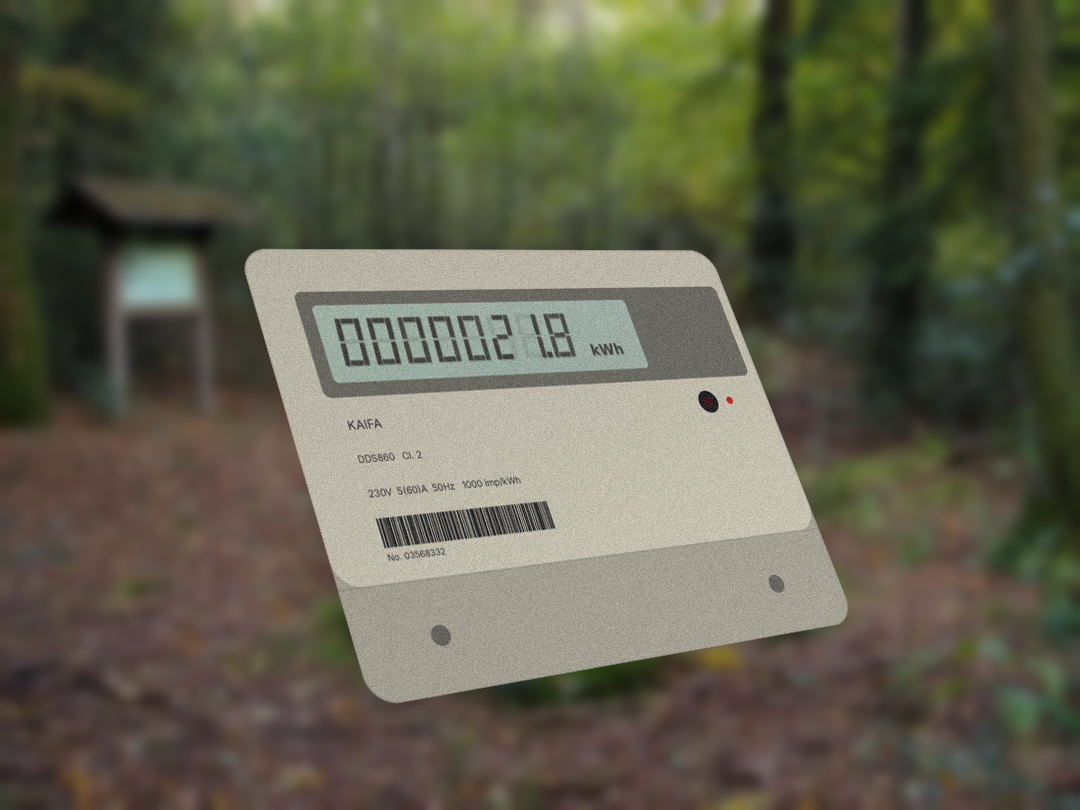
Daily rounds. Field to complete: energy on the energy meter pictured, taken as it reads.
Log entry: 21.8 kWh
